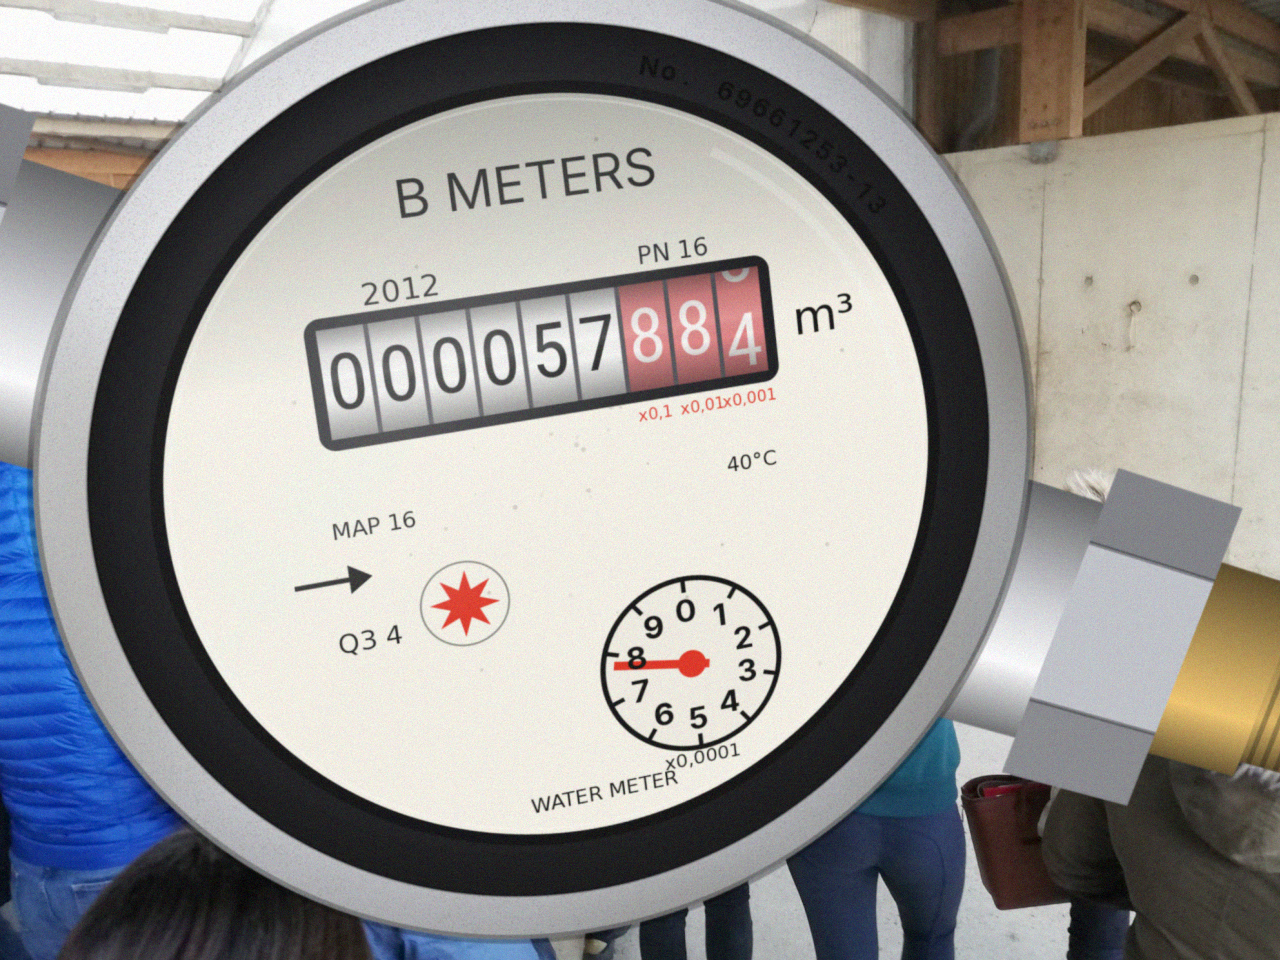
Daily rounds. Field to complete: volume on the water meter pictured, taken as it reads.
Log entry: 57.8837 m³
